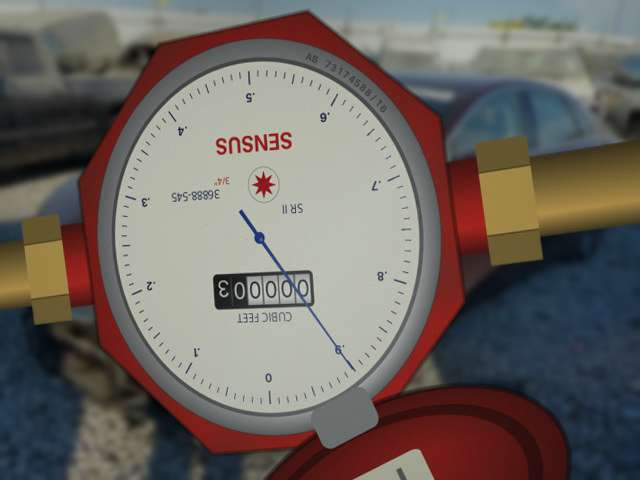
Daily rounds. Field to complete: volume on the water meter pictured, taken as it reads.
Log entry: 2.90 ft³
